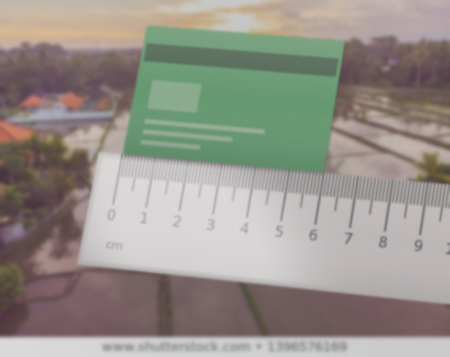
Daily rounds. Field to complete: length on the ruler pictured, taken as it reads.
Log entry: 6 cm
